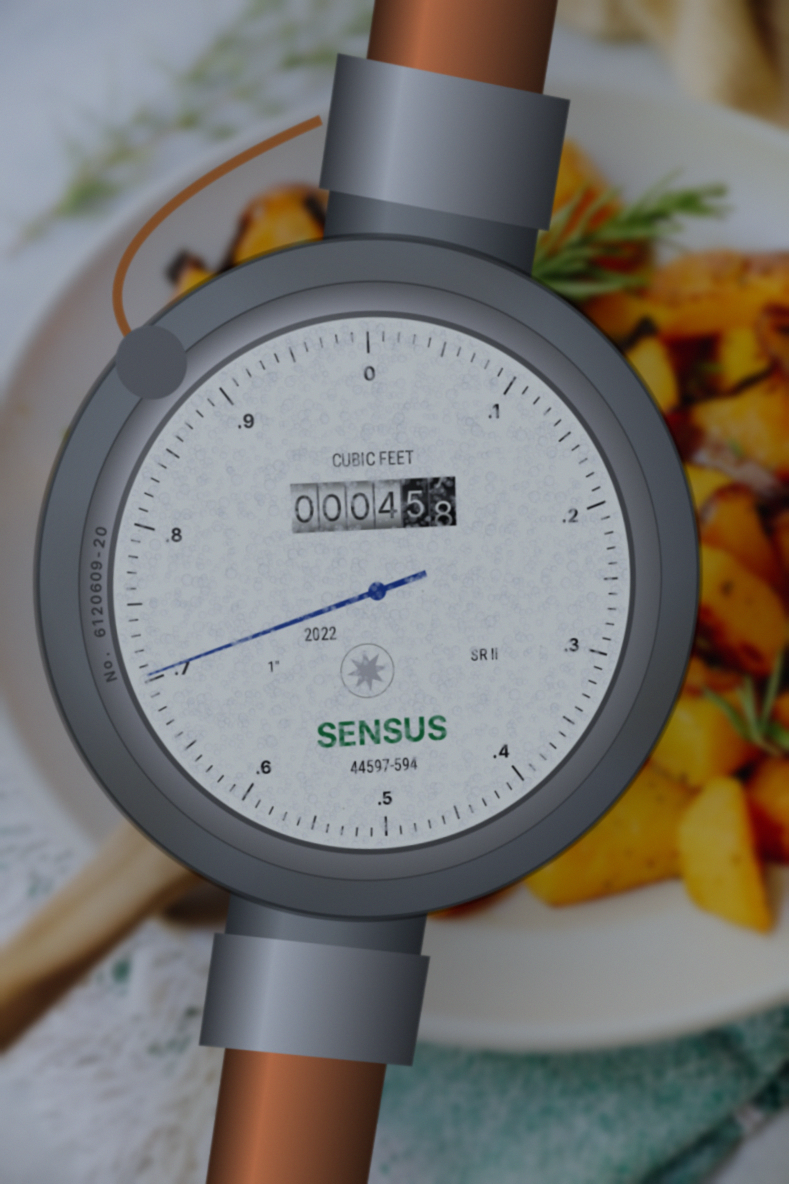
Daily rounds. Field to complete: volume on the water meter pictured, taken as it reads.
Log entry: 457.70 ft³
